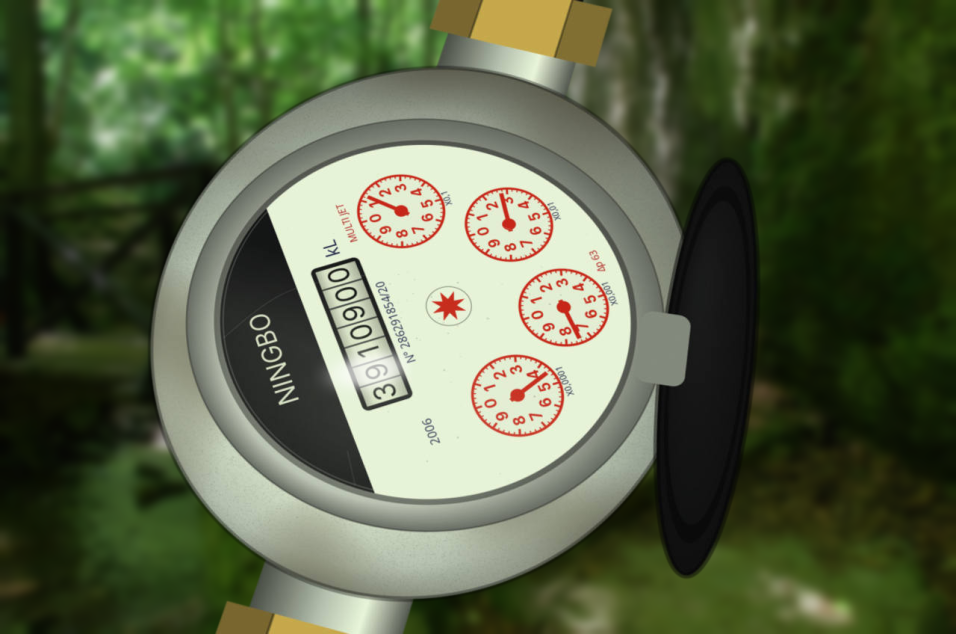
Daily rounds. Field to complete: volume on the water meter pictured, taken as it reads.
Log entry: 3910900.1274 kL
